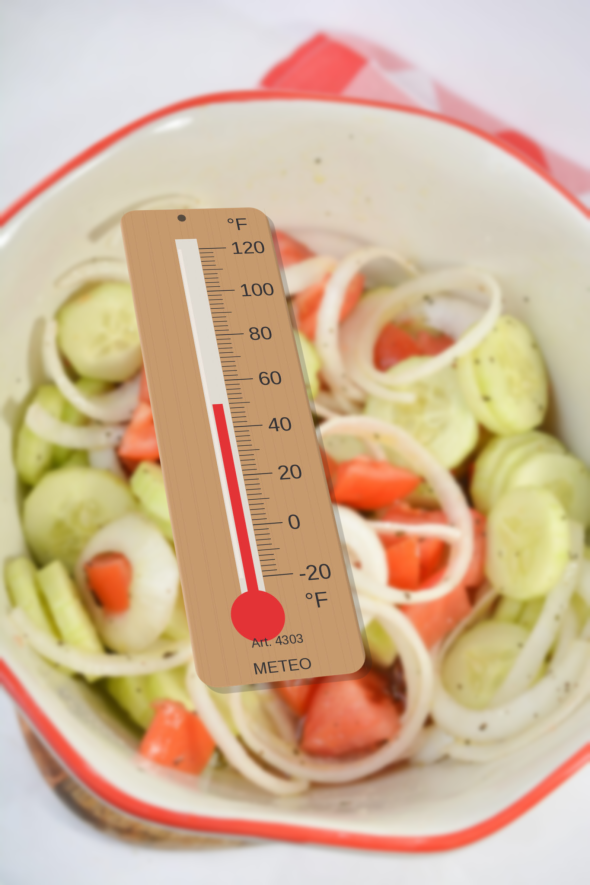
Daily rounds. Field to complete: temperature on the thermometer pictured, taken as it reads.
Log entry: 50 °F
